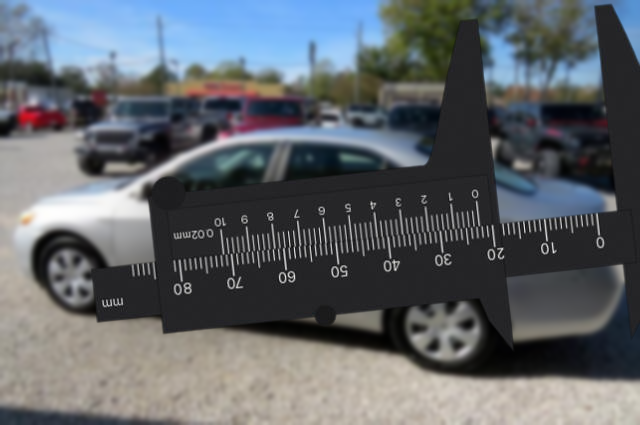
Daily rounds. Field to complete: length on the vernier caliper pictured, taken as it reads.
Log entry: 22.5 mm
